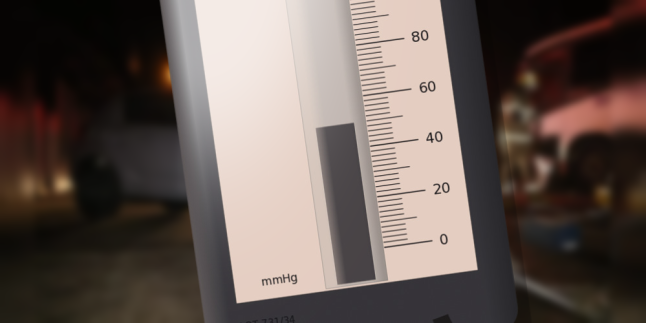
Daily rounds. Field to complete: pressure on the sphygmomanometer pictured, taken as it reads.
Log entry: 50 mmHg
